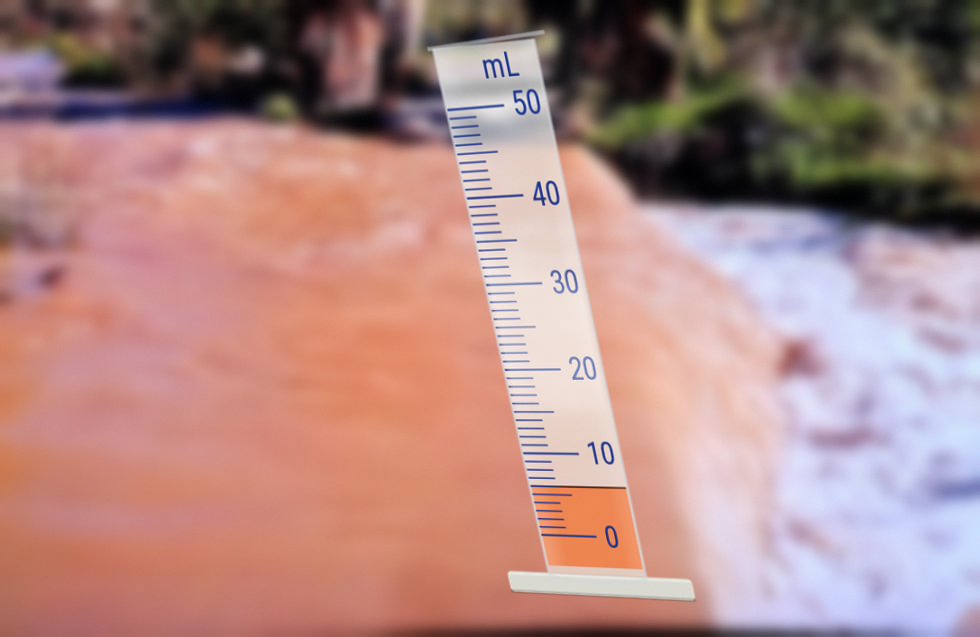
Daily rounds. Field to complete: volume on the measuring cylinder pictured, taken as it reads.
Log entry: 6 mL
